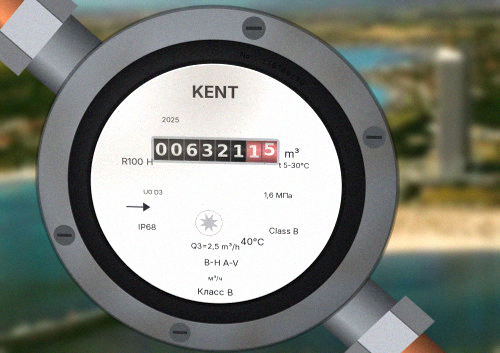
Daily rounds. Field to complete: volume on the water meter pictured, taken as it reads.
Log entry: 6321.15 m³
